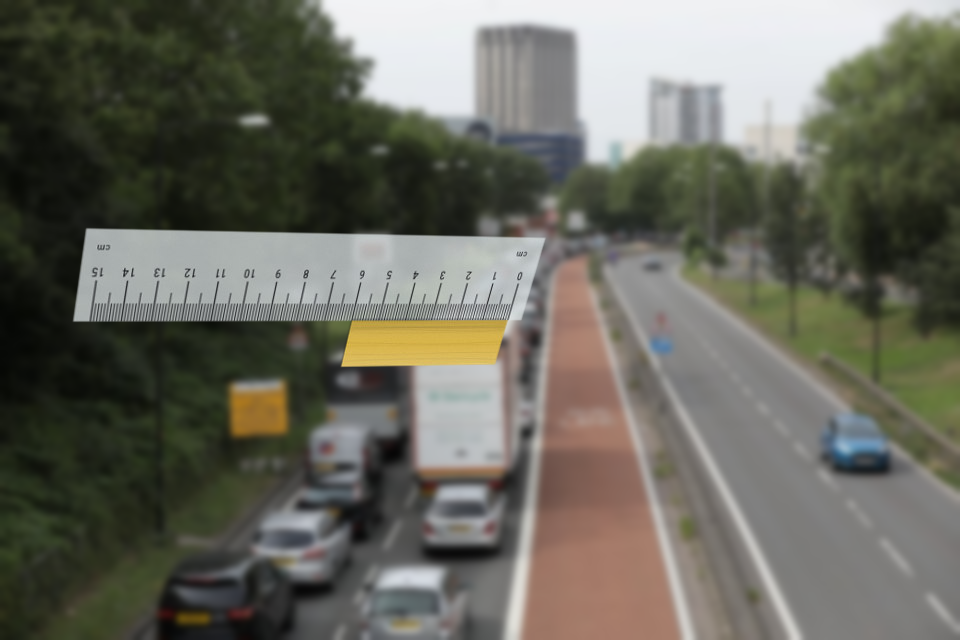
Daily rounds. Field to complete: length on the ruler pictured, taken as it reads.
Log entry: 6 cm
